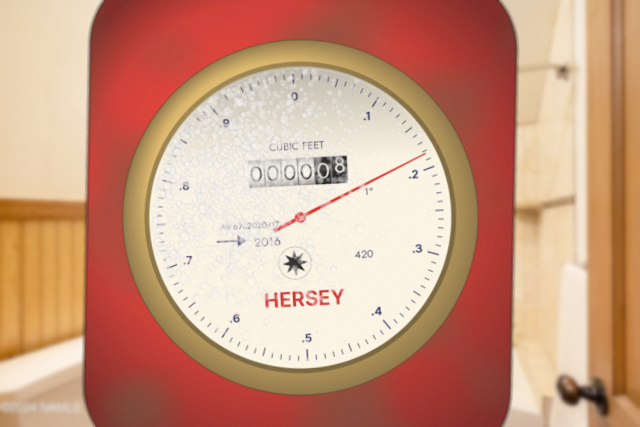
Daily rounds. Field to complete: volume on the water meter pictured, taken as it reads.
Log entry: 8.18 ft³
